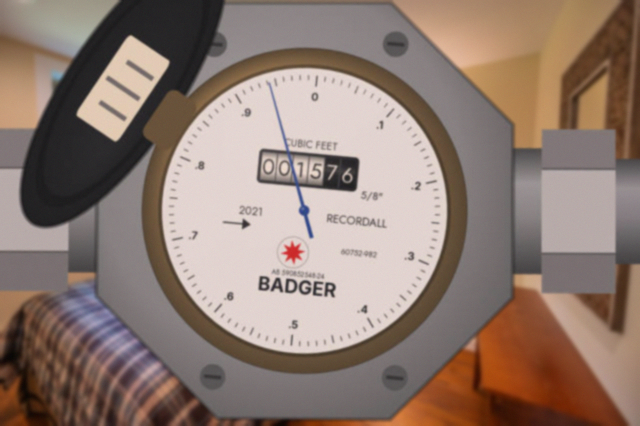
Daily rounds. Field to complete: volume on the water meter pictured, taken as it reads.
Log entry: 1575.94 ft³
